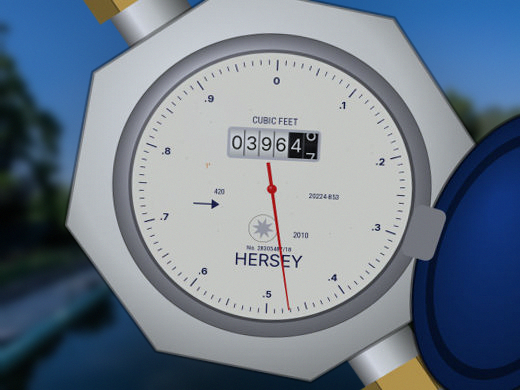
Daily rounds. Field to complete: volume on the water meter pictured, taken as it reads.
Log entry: 39646.47 ft³
